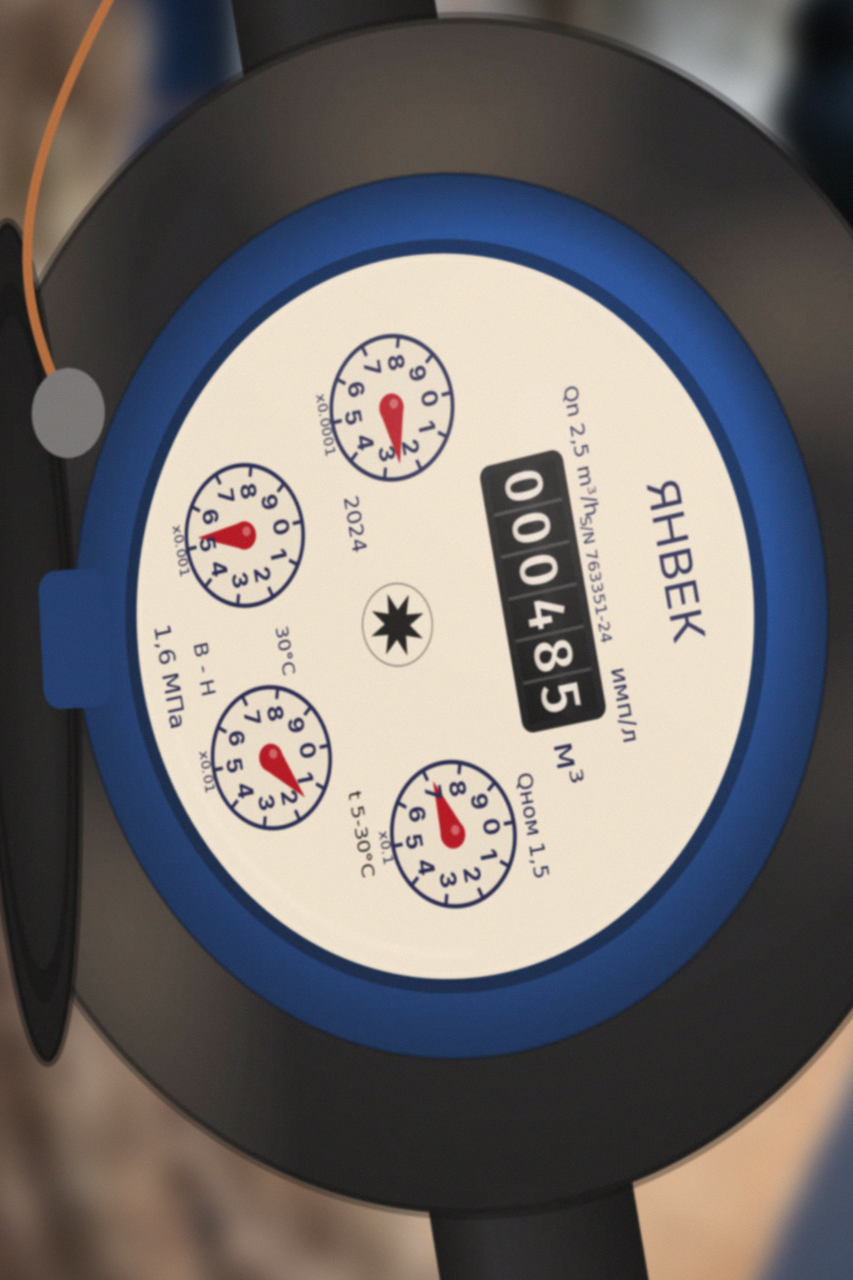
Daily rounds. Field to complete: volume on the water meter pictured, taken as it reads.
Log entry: 485.7152 m³
